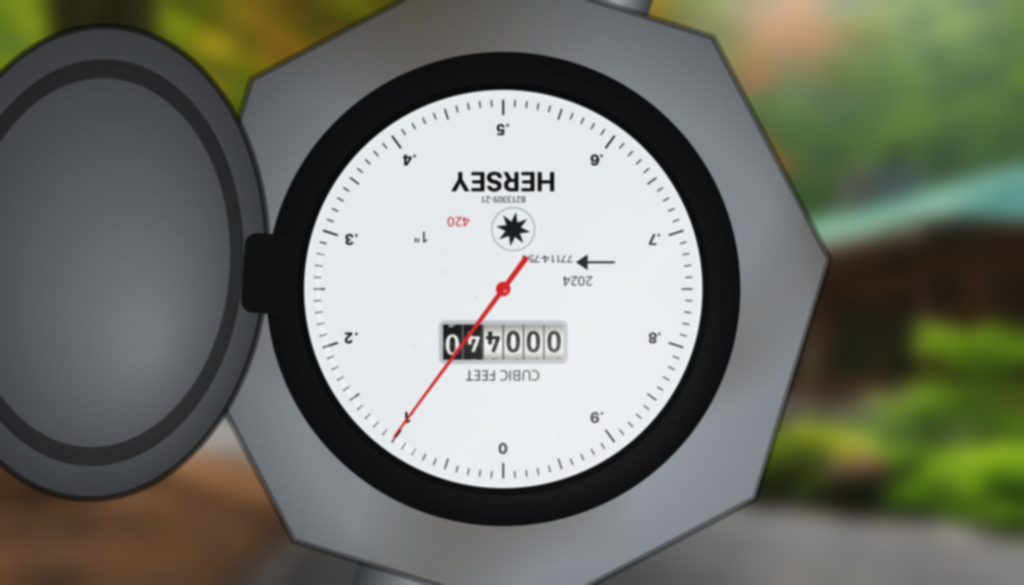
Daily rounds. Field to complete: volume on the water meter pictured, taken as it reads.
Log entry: 440.10 ft³
